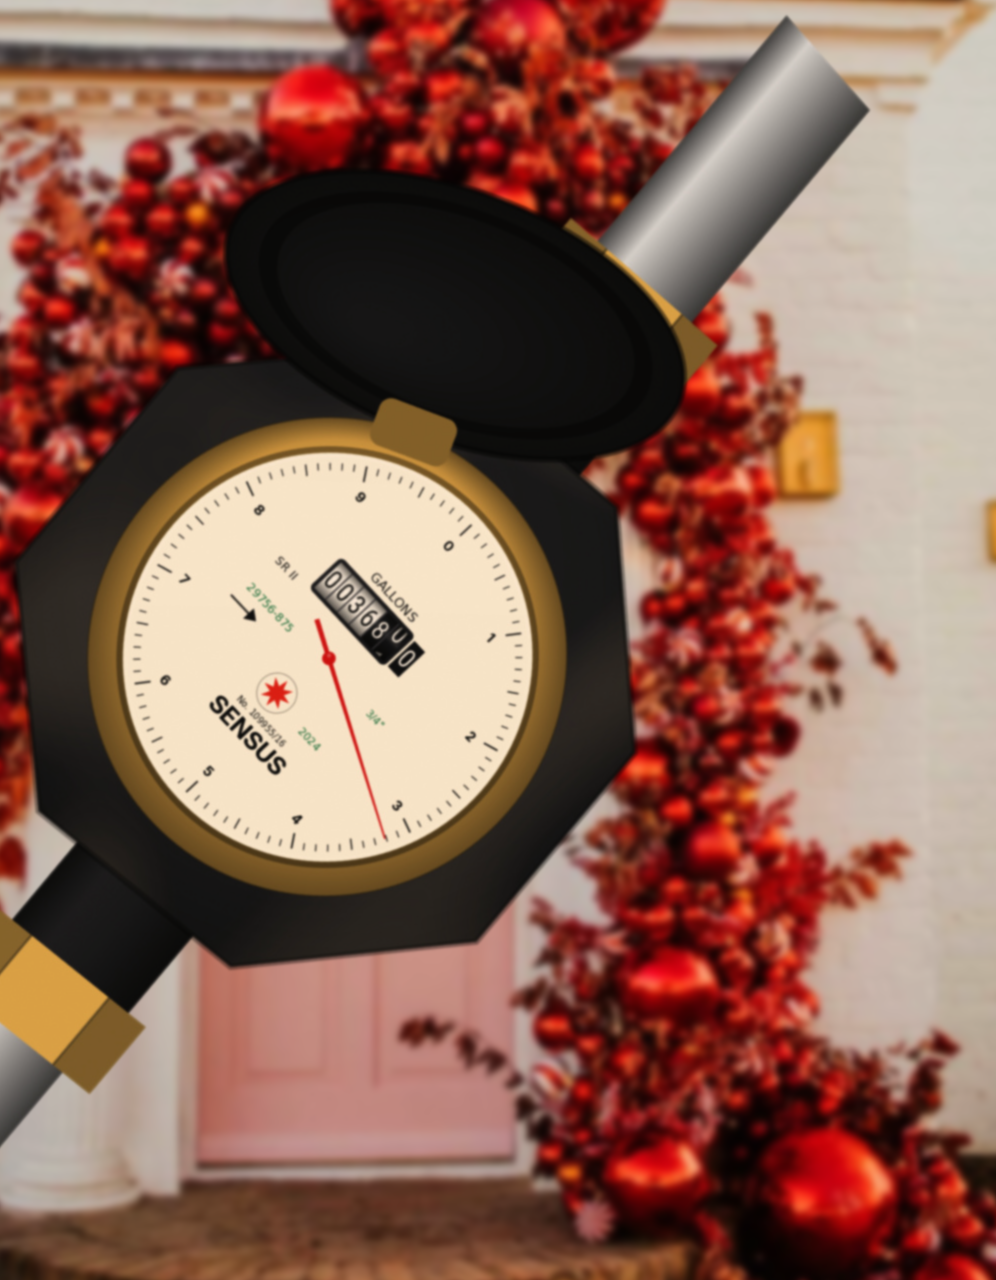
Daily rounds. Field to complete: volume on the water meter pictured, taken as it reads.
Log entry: 36803.2 gal
